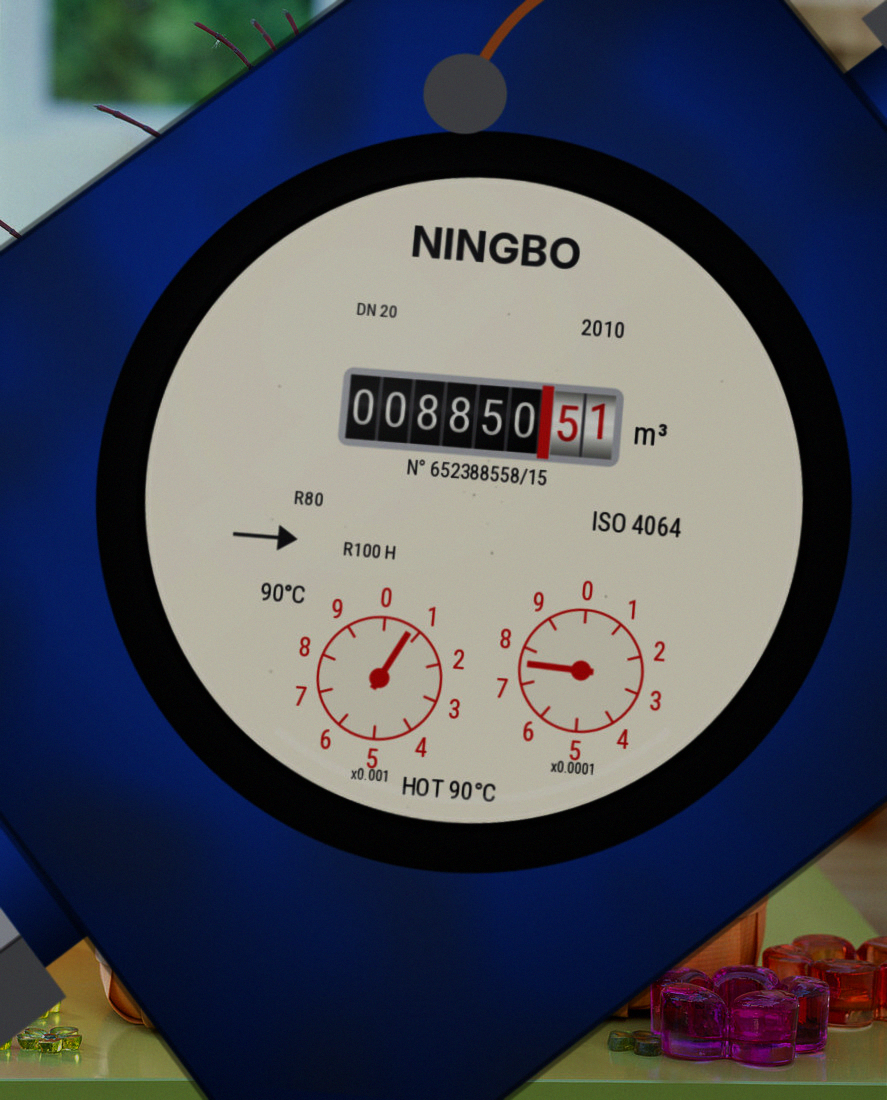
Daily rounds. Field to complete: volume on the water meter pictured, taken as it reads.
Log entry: 8850.5107 m³
